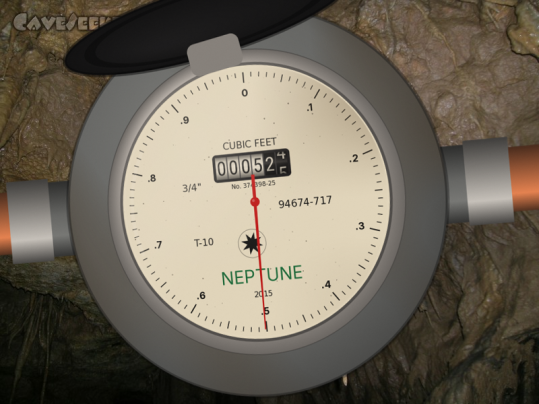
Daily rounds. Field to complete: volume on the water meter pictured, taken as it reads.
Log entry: 524.50 ft³
